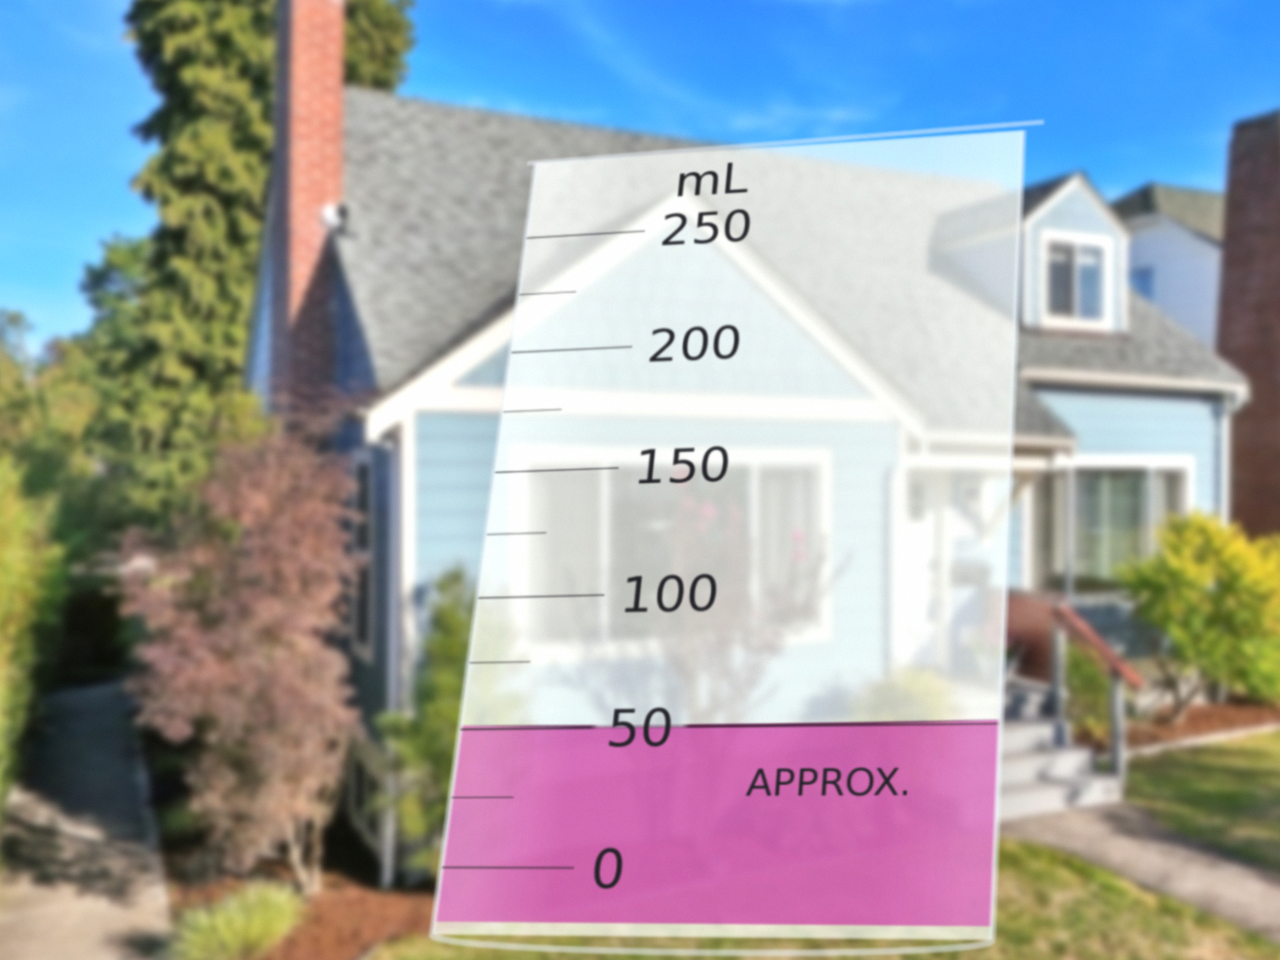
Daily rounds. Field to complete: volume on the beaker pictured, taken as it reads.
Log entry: 50 mL
